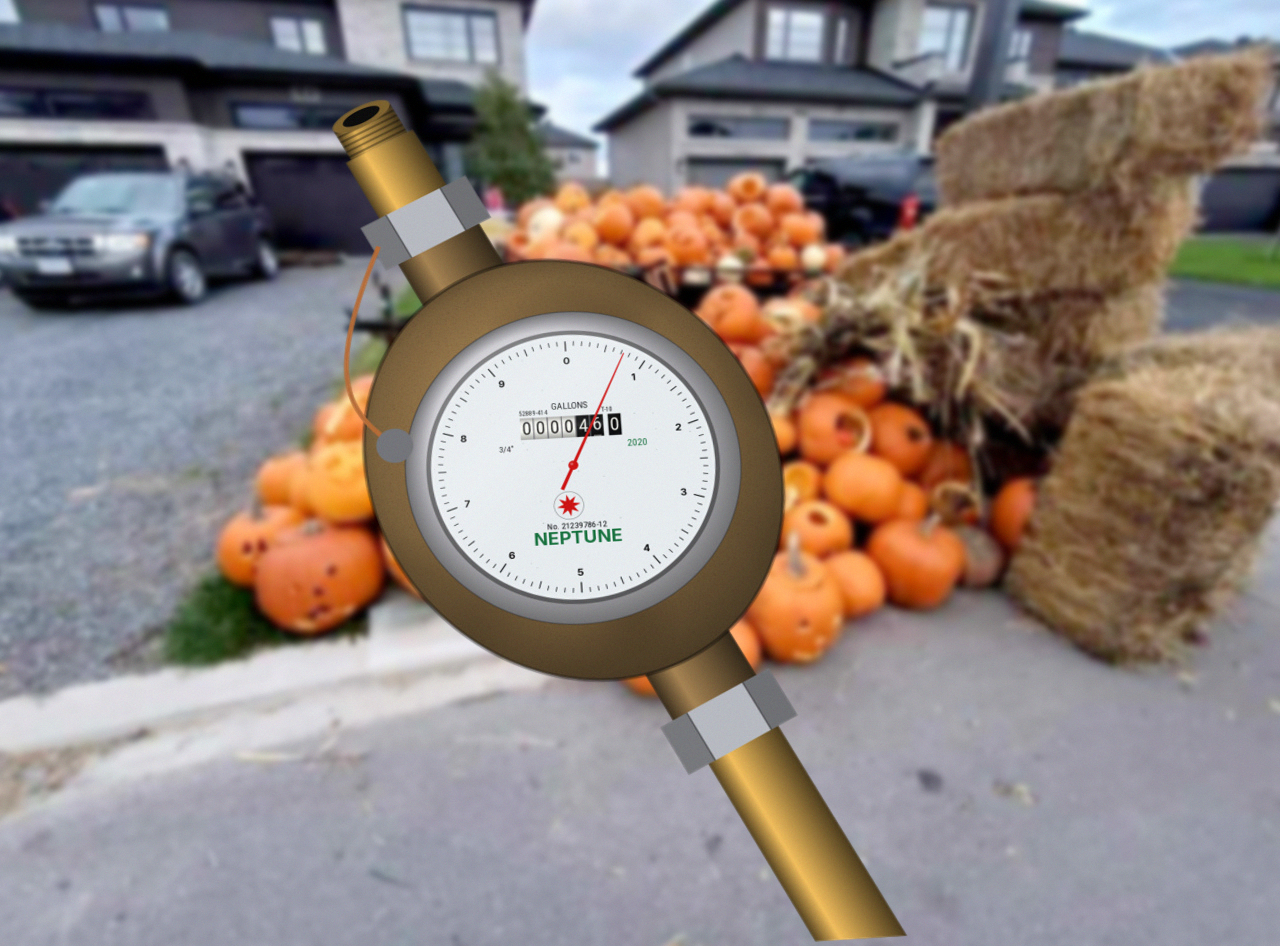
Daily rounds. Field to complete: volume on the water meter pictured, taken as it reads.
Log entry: 460.7 gal
